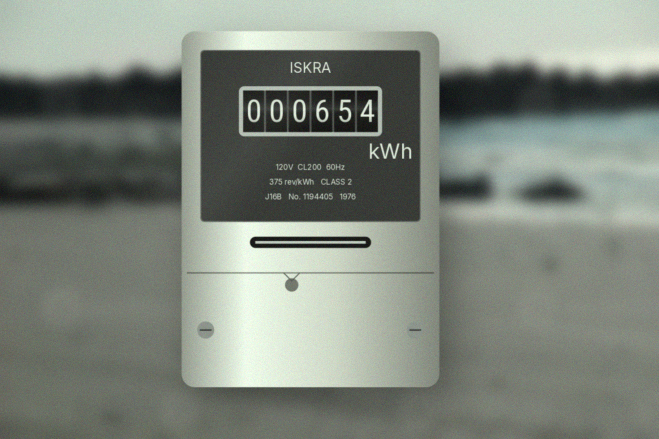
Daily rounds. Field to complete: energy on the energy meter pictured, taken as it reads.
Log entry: 654 kWh
